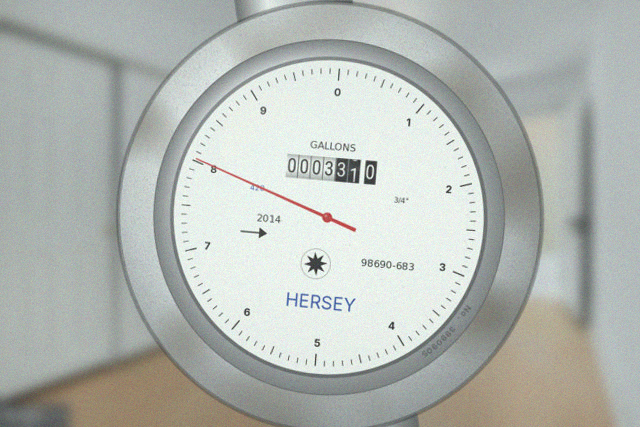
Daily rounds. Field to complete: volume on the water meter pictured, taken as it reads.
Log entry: 3308.0 gal
